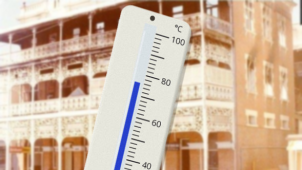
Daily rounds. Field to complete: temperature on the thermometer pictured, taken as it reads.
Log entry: 76 °C
